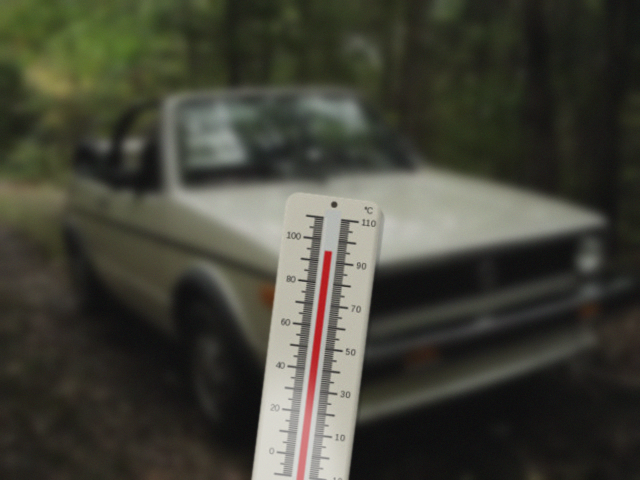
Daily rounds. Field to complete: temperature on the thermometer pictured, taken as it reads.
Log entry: 95 °C
